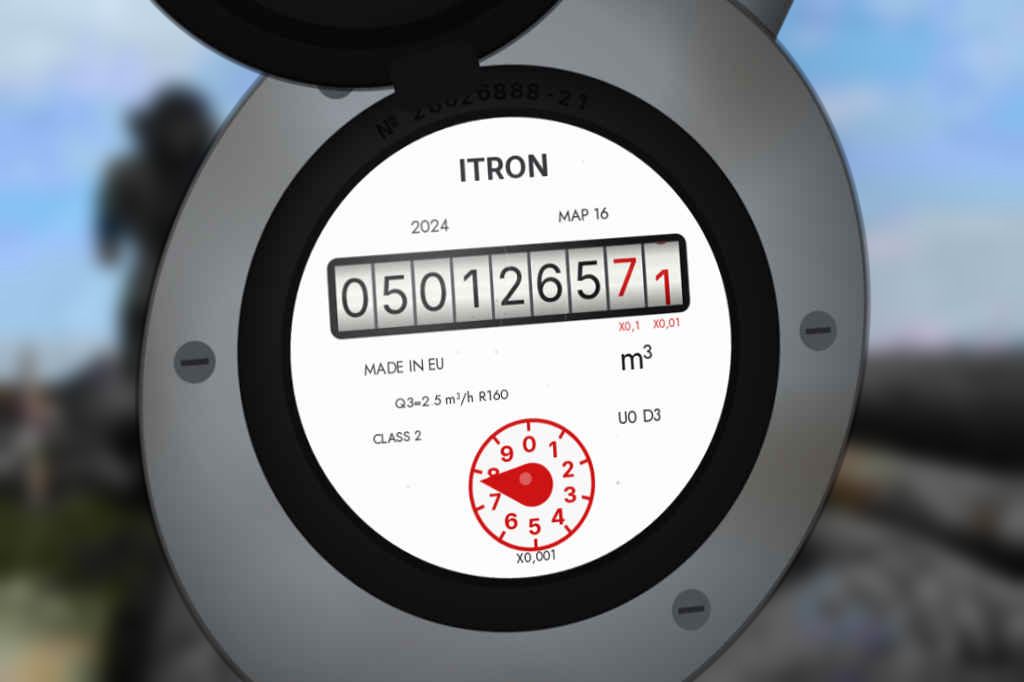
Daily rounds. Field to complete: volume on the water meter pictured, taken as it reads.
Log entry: 501265.707 m³
